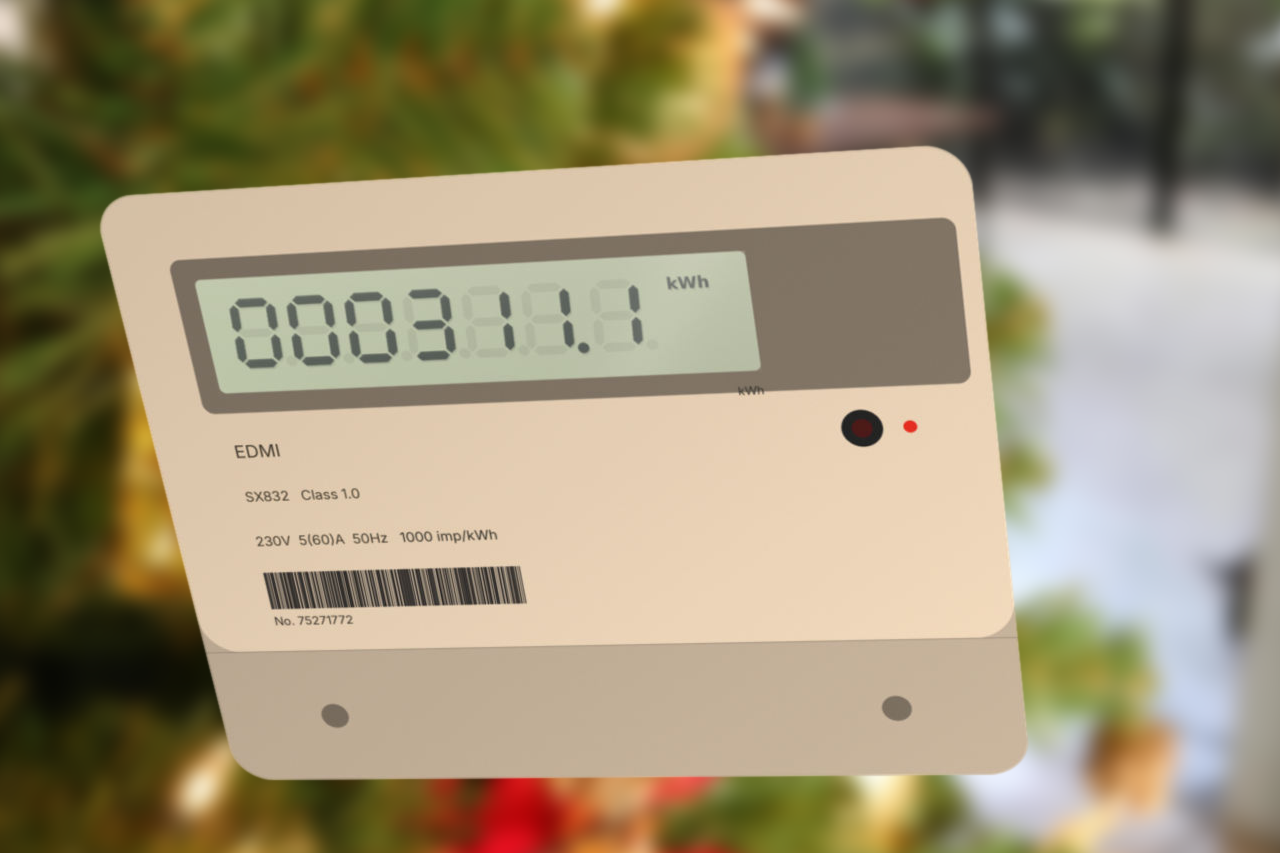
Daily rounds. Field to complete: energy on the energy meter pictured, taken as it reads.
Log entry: 311.1 kWh
